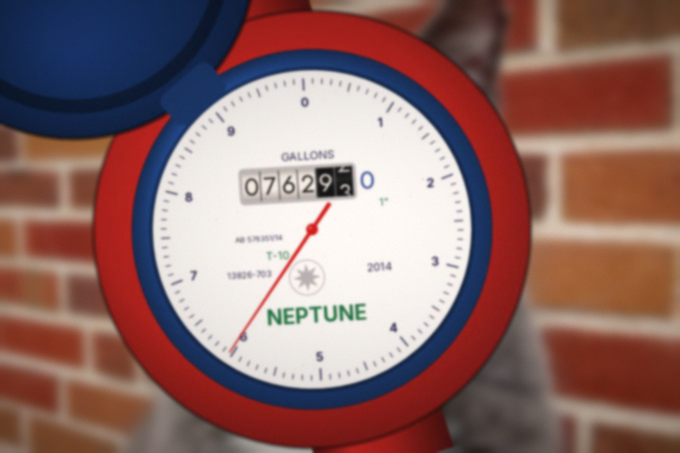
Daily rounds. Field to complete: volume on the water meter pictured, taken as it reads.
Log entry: 762926.0 gal
